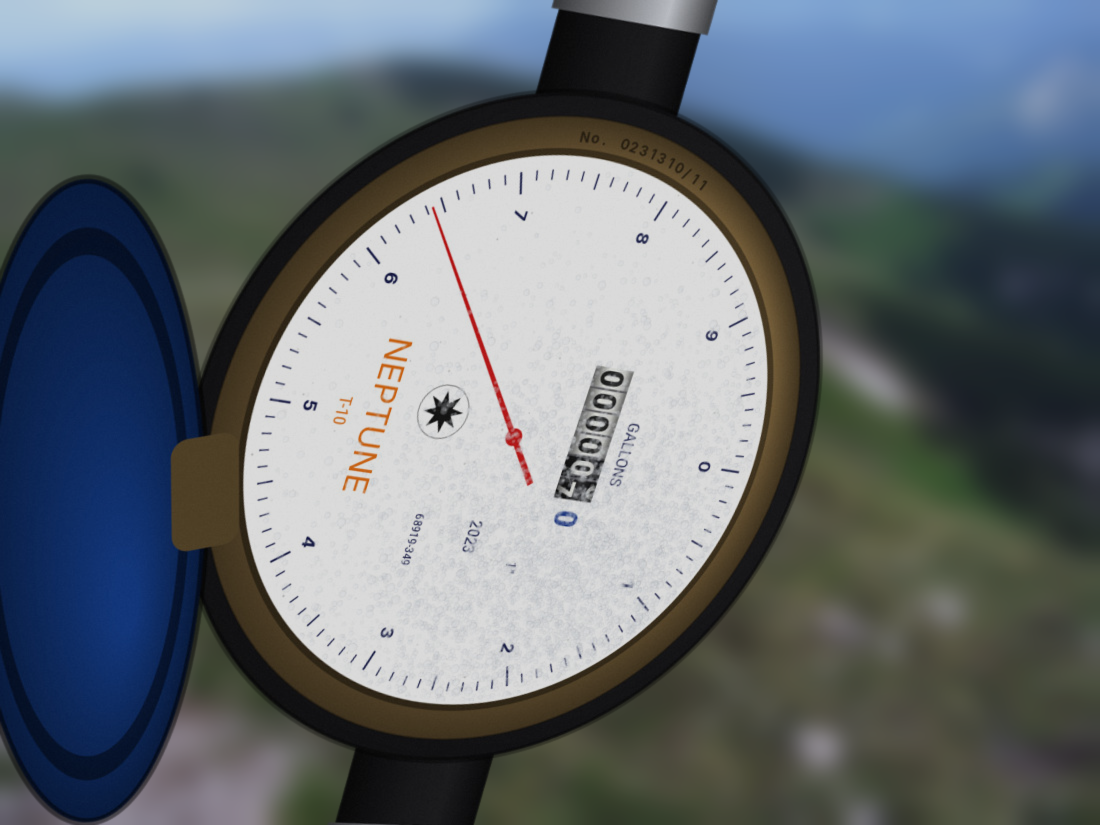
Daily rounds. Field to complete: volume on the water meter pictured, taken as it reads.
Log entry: 66.4 gal
